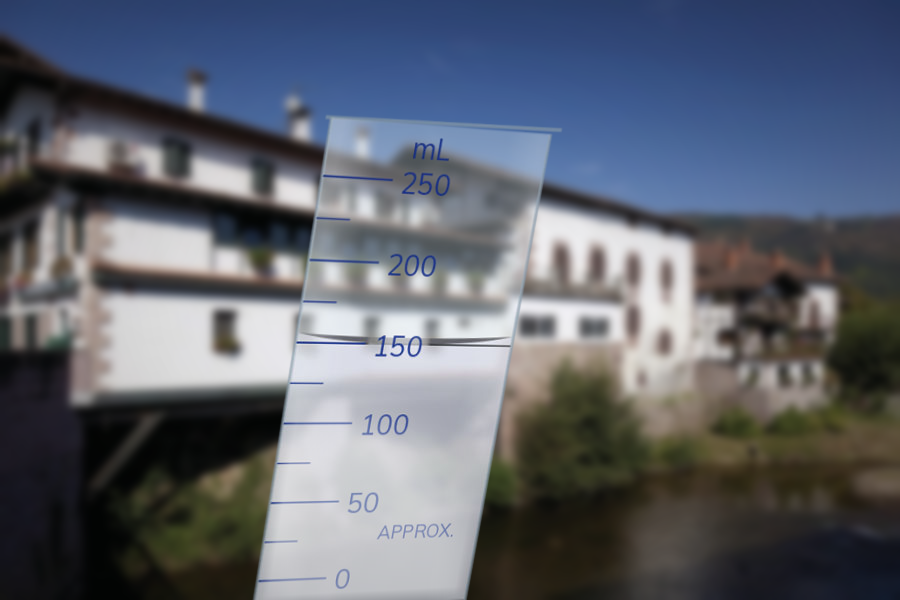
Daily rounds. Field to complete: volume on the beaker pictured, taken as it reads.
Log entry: 150 mL
